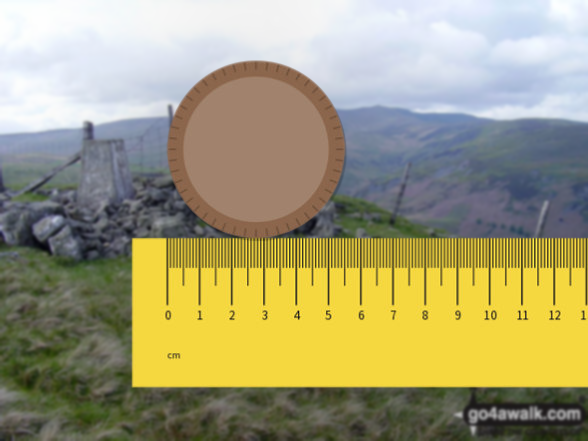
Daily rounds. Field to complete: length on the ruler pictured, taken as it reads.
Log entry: 5.5 cm
